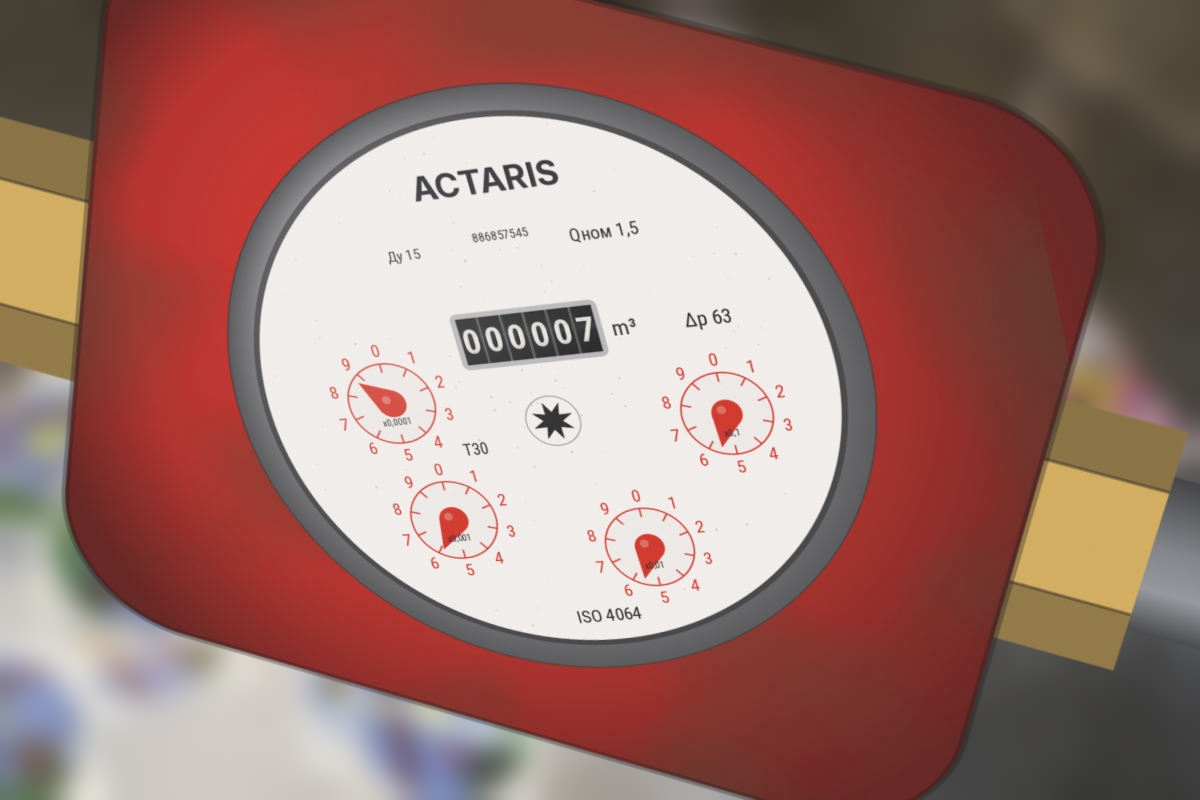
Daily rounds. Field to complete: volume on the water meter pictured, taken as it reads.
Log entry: 7.5558 m³
